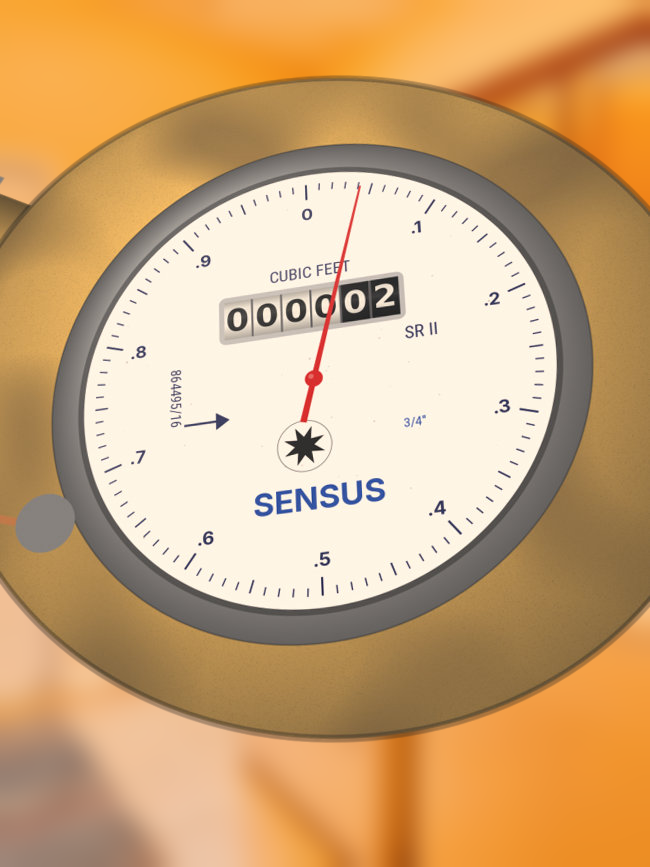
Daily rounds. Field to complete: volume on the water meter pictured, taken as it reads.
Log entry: 2.04 ft³
